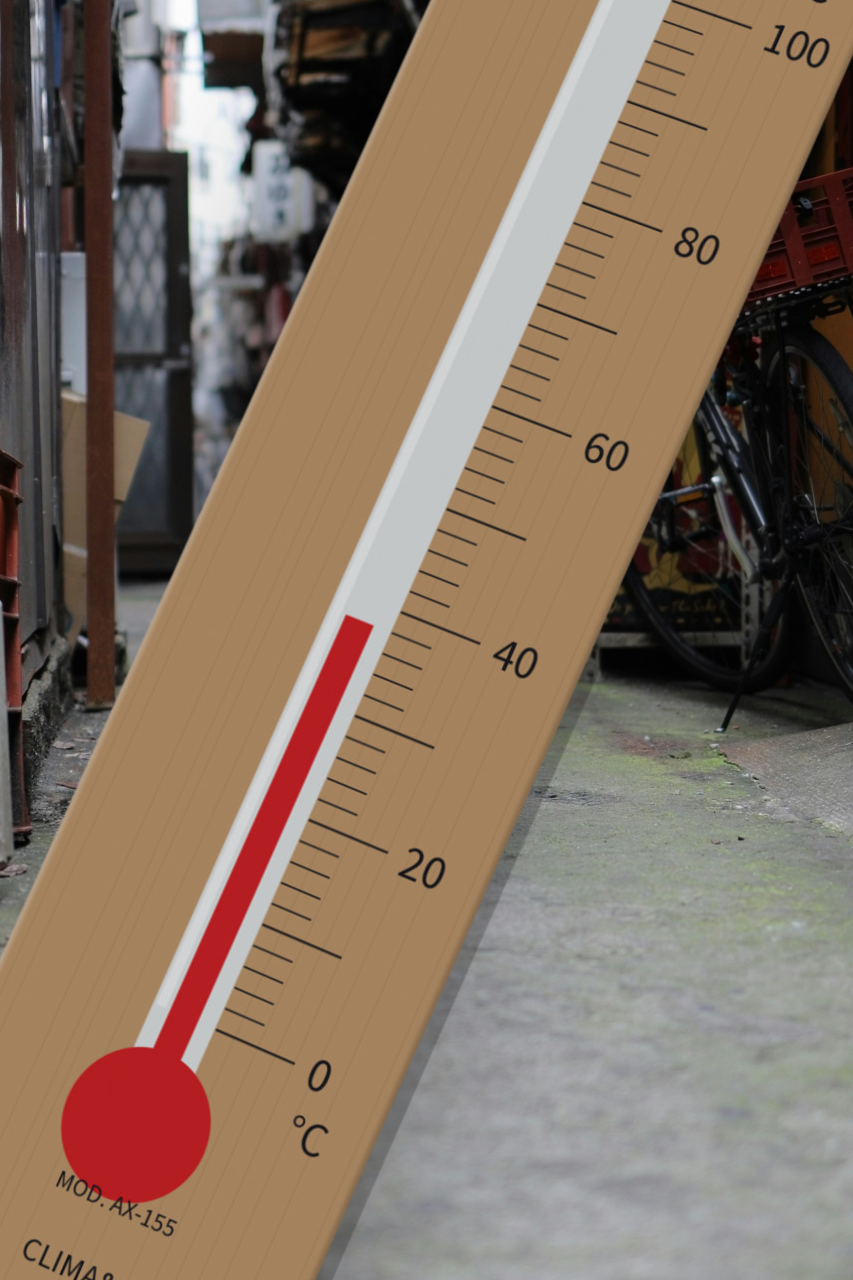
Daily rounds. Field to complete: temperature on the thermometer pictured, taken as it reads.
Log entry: 38 °C
